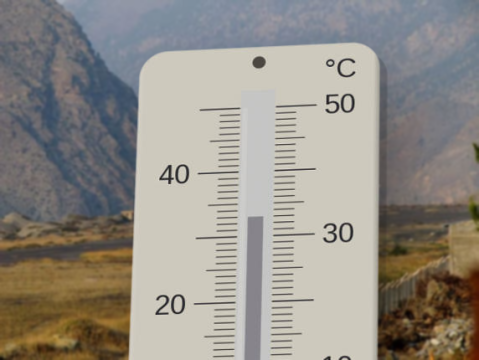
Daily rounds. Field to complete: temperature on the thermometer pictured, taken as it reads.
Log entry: 33 °C
